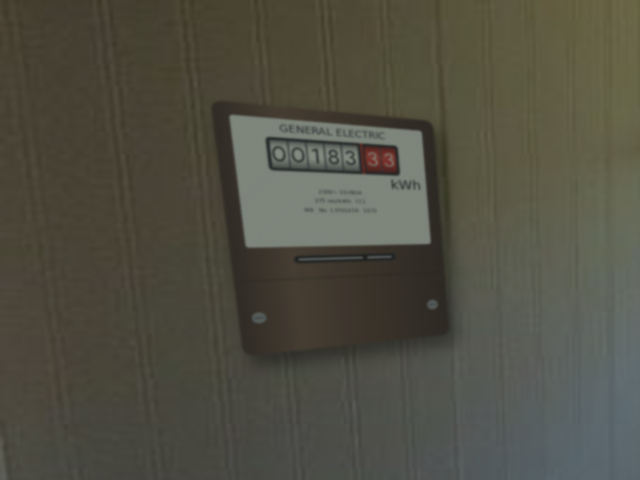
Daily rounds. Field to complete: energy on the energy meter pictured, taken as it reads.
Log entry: 183.33 kWh
